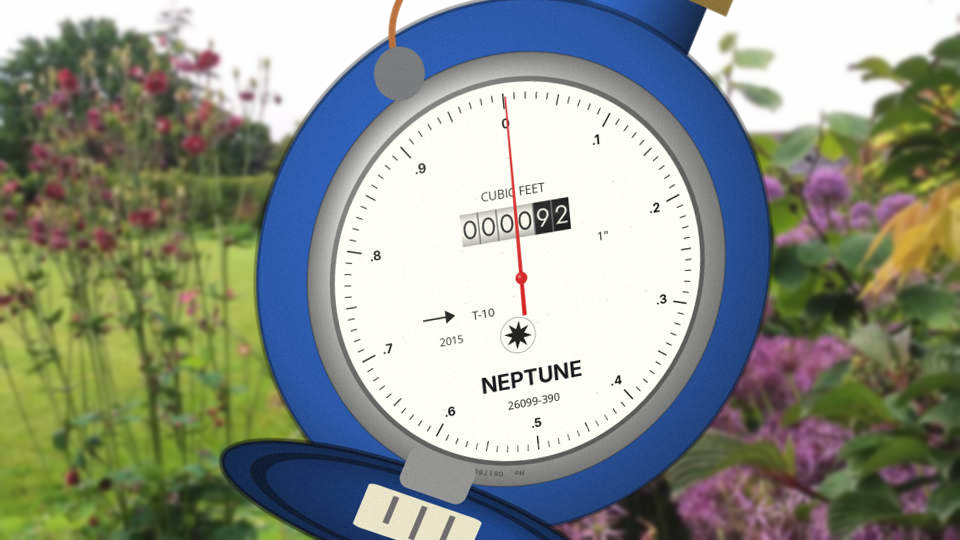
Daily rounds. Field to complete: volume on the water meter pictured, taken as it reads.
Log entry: 92.00 ft³
